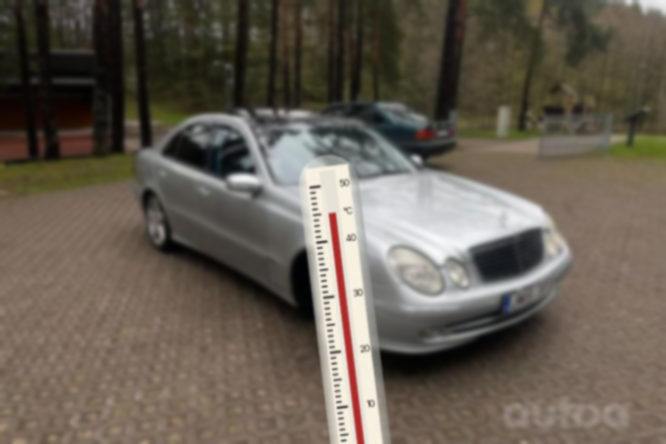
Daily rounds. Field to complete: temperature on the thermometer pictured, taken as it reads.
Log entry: 45 °C
